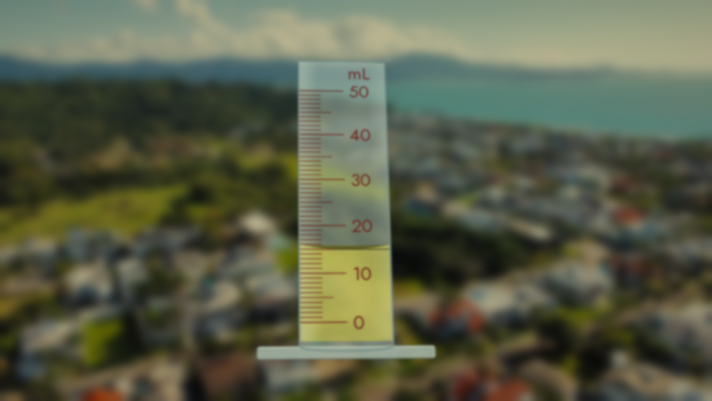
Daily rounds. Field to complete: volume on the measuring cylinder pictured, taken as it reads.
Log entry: 15 mL
